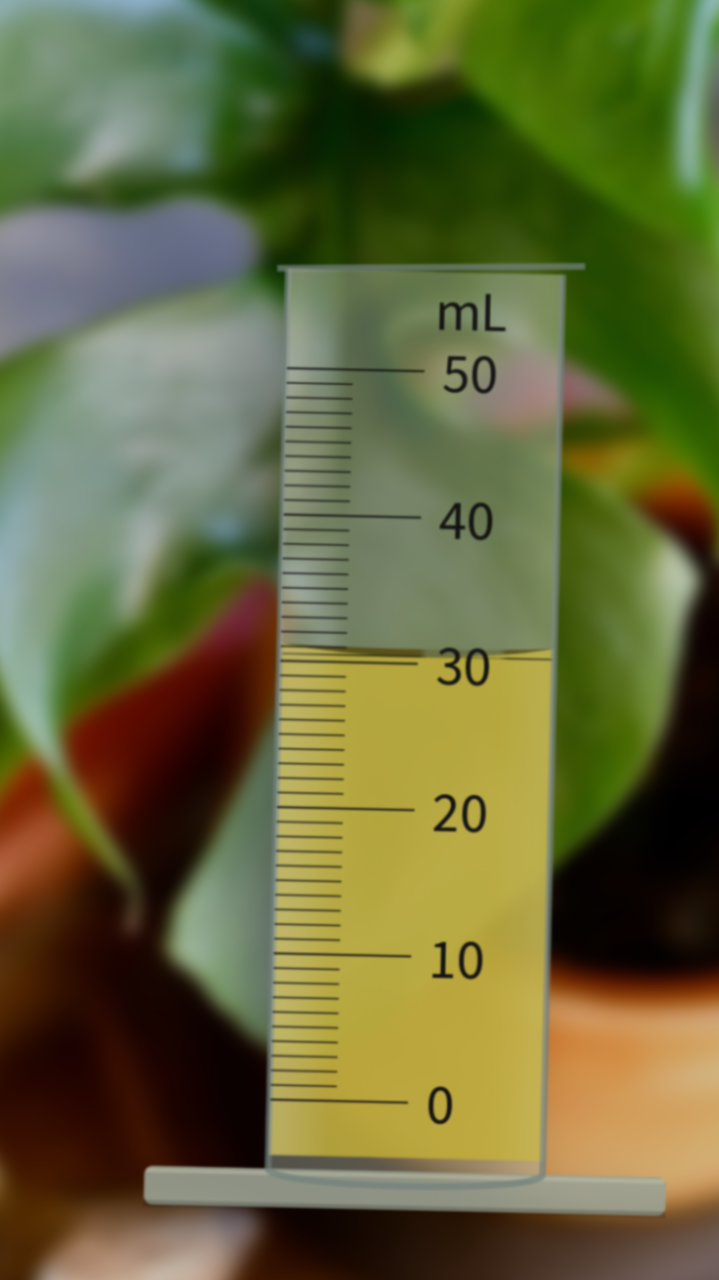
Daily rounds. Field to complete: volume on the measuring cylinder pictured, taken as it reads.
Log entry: 30.5 mL
